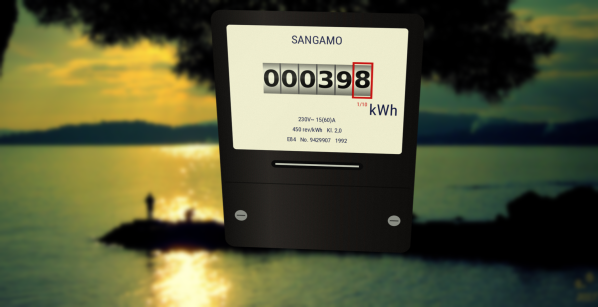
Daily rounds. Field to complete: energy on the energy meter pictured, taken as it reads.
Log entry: 39.8 kWh
